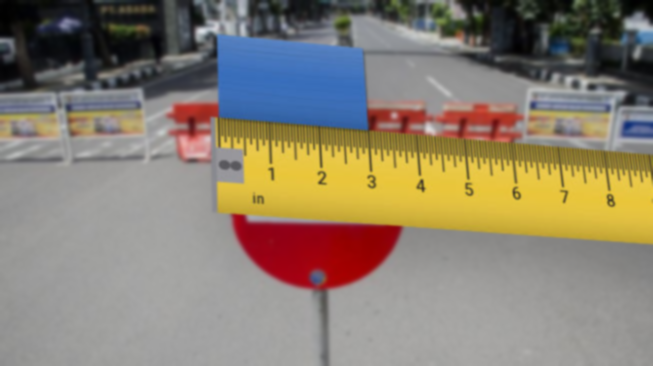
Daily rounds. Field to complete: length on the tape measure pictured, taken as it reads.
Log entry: 3 in
